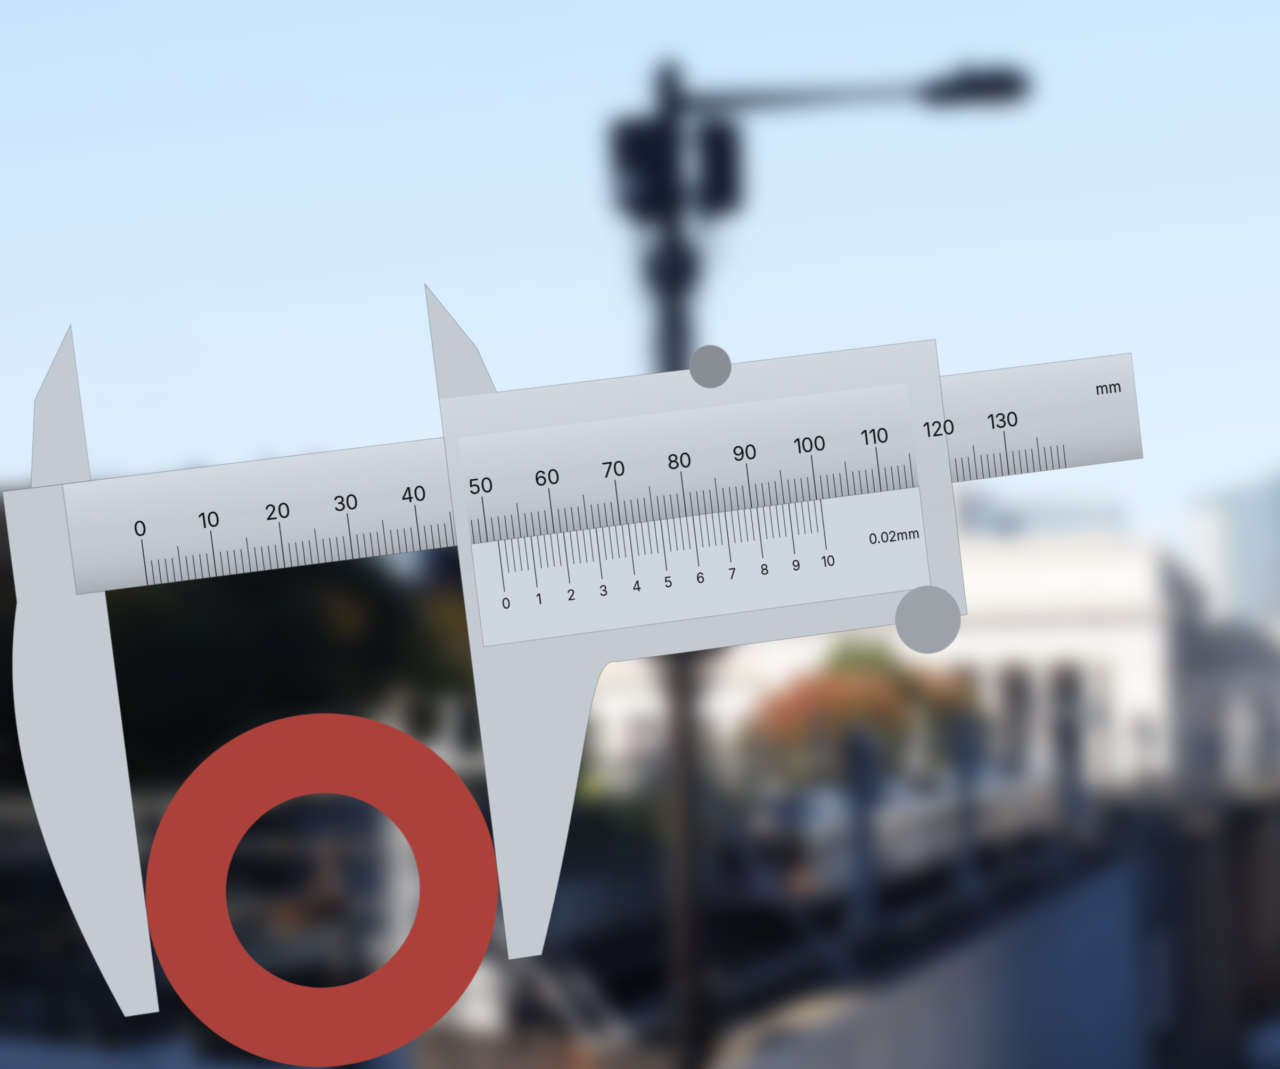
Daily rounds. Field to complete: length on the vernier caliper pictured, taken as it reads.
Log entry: 51.6 mm
